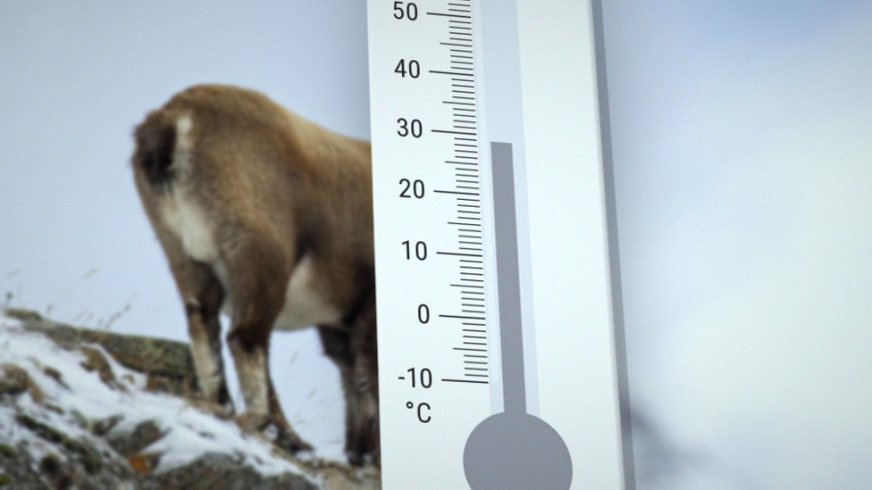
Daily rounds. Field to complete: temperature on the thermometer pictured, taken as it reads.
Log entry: 29 °C
